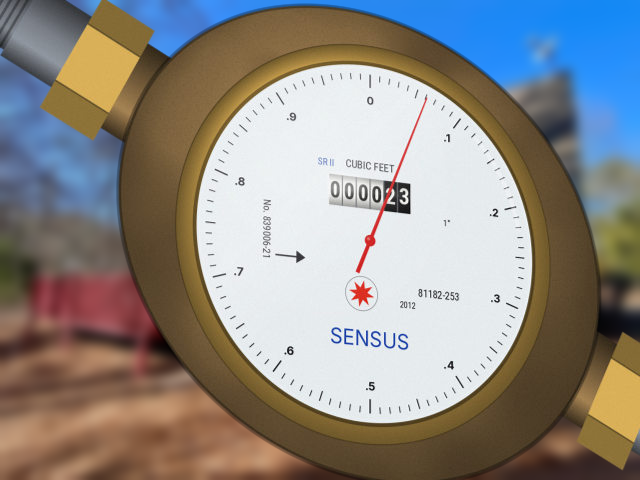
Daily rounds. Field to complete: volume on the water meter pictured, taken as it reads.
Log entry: 23.06 ft³
